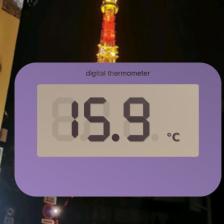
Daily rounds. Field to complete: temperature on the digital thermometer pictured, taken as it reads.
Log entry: 15.9 °C
